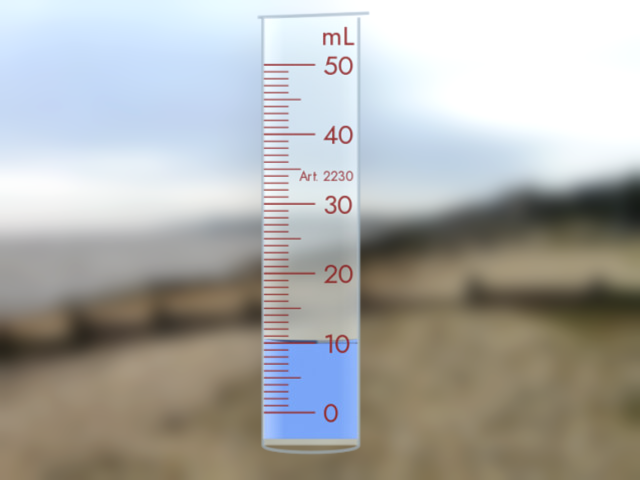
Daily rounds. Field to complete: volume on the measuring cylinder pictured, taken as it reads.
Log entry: 10 mL
